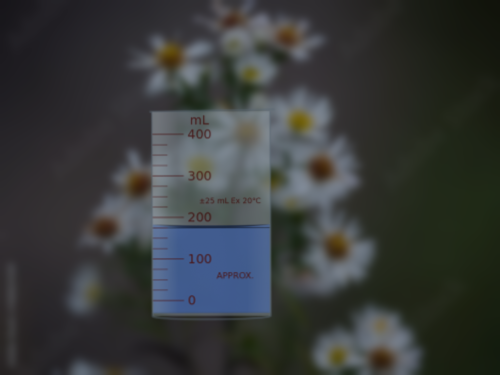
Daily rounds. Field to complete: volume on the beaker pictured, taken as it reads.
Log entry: 175 mL
